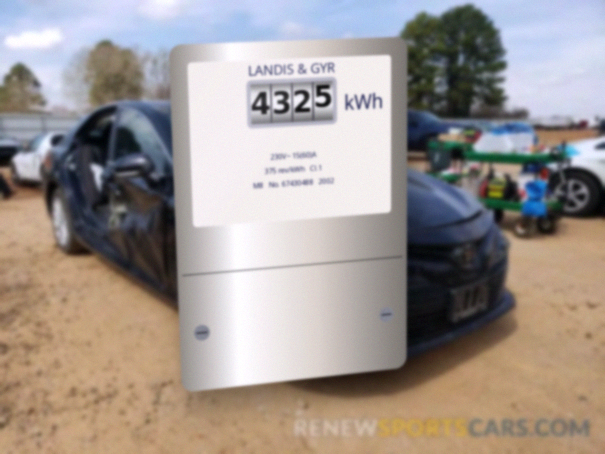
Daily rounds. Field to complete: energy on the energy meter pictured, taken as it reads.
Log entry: 4325 kWh
